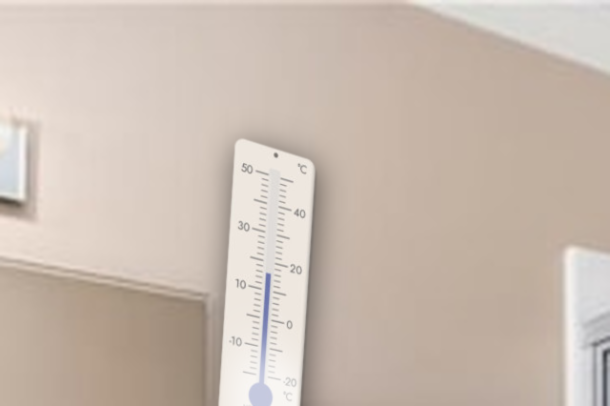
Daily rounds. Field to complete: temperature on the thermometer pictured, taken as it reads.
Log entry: 16 °C
